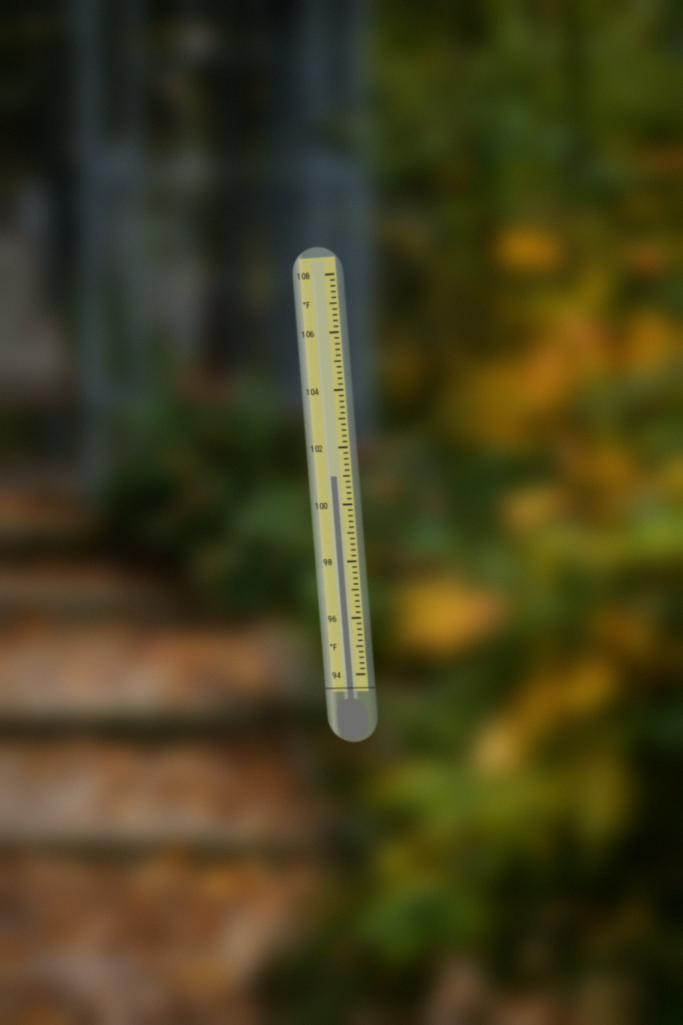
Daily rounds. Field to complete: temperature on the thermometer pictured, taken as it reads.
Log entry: 101 °F
